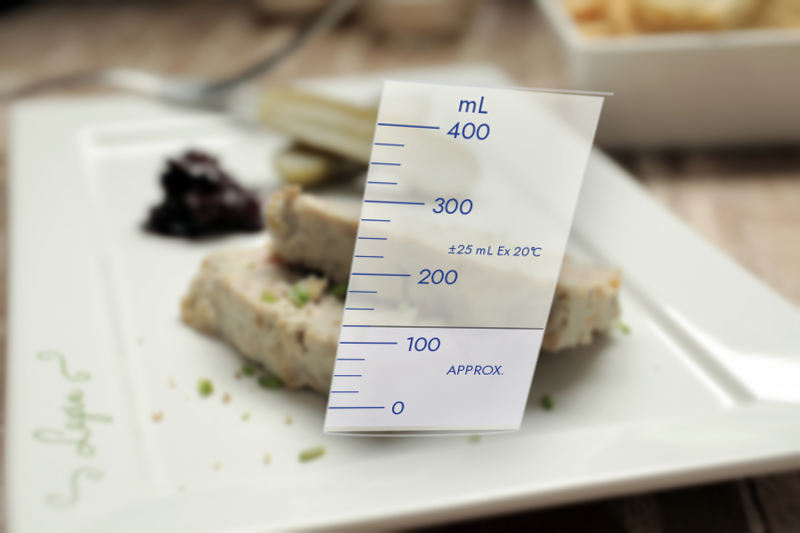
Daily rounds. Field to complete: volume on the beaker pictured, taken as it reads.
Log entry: 125 mL
